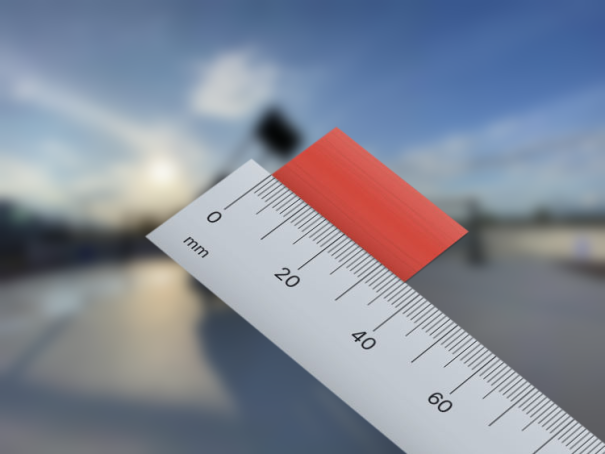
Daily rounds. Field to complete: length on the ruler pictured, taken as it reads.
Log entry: 36 mm
